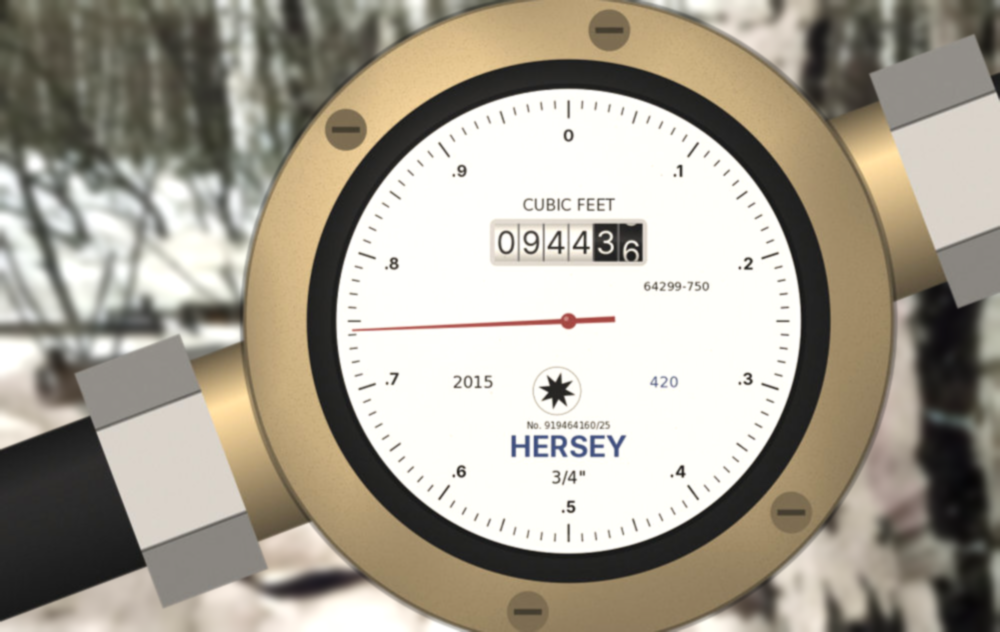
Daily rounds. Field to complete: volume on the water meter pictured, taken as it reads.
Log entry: 94435.74 ft³
